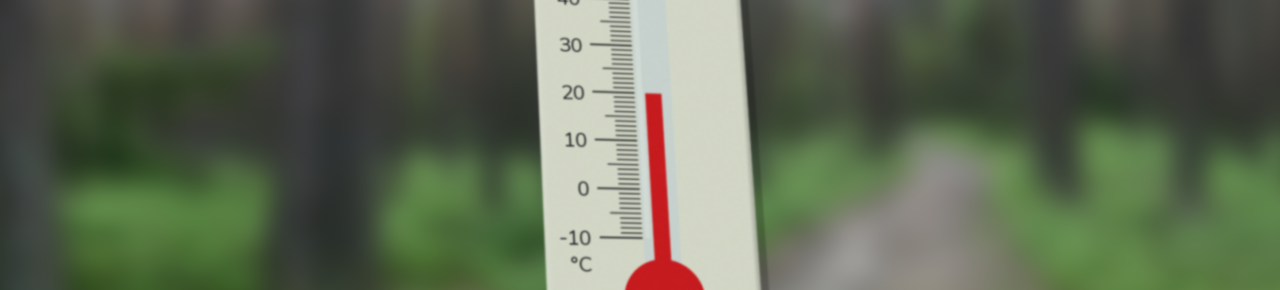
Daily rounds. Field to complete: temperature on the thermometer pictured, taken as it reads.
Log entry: 20 °C
